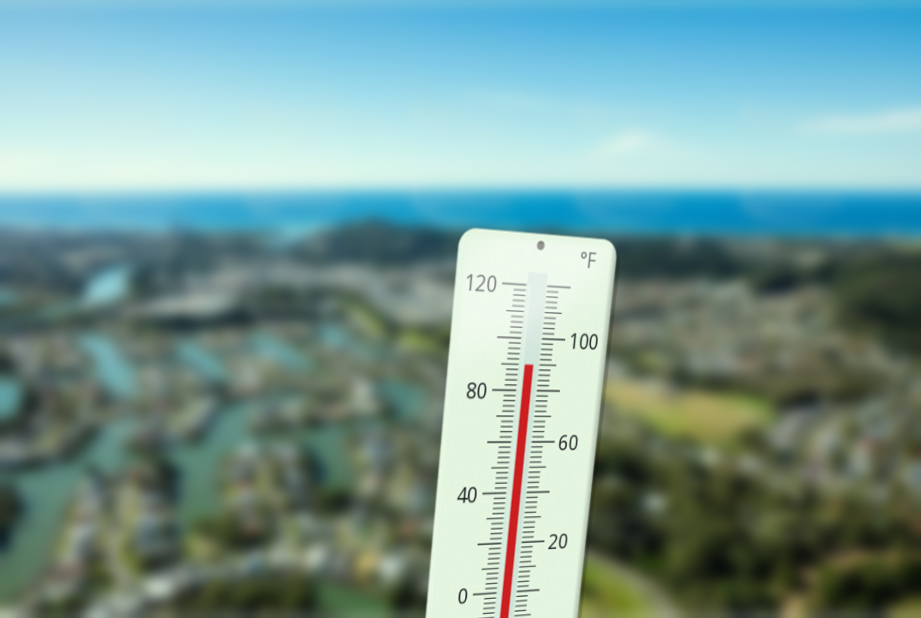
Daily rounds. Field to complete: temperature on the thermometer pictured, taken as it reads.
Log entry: 90 °F
